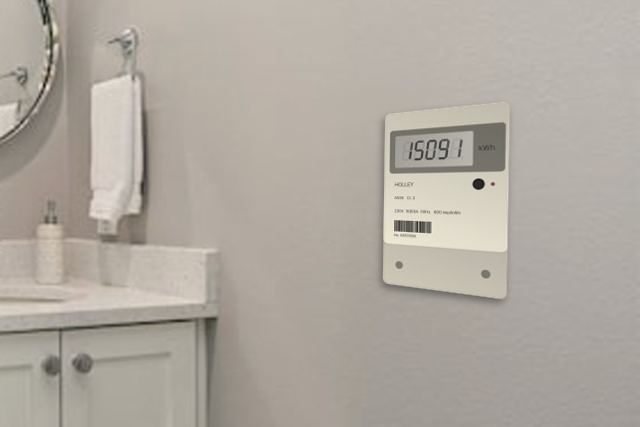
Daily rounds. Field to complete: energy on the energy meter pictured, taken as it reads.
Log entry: 15091 kWh
